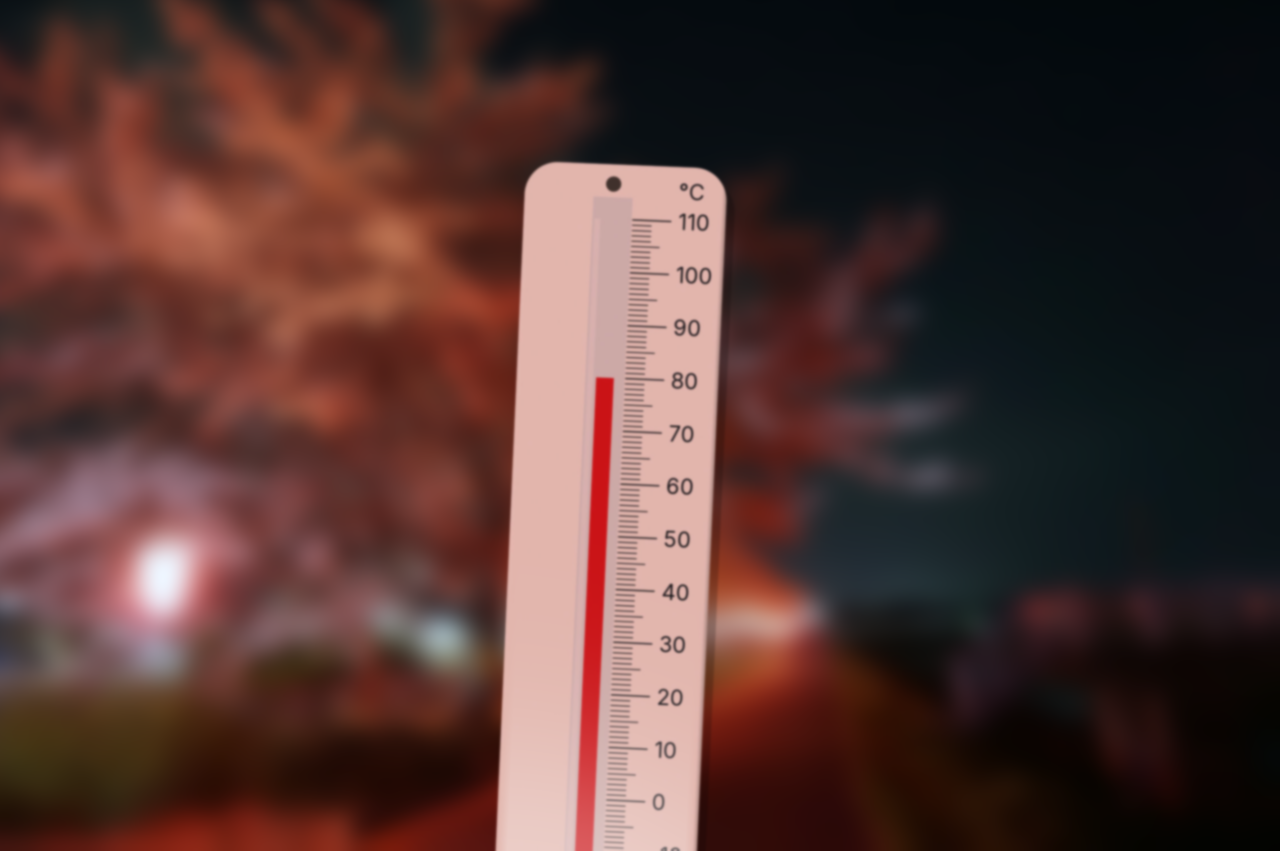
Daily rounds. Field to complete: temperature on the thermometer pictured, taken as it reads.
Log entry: 80 °C
